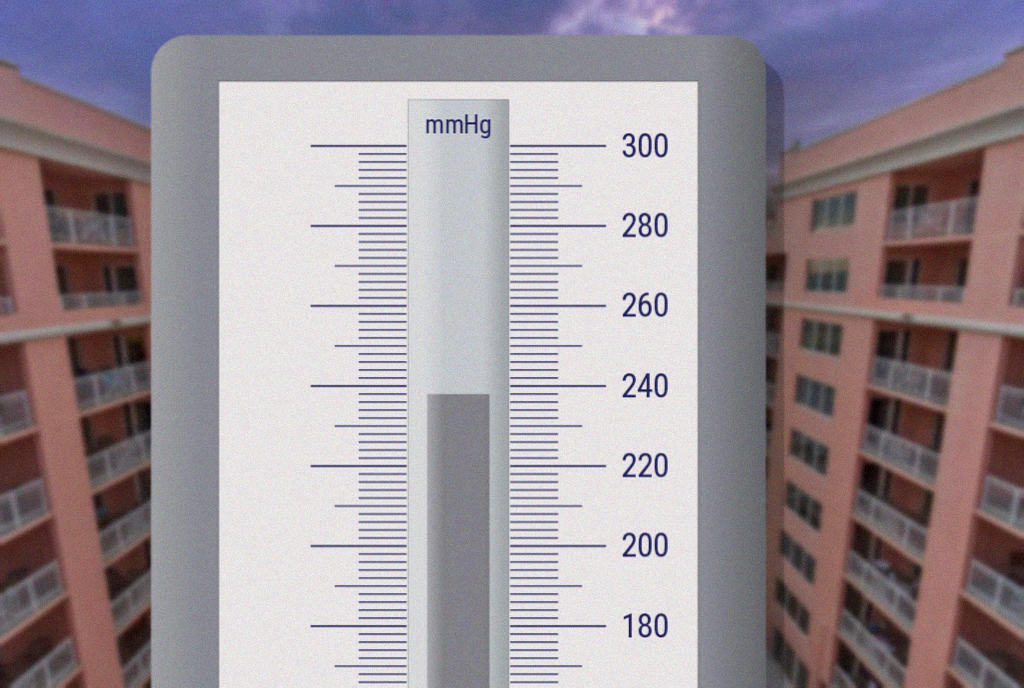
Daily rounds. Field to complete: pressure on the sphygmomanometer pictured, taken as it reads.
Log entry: 238 mmHg
